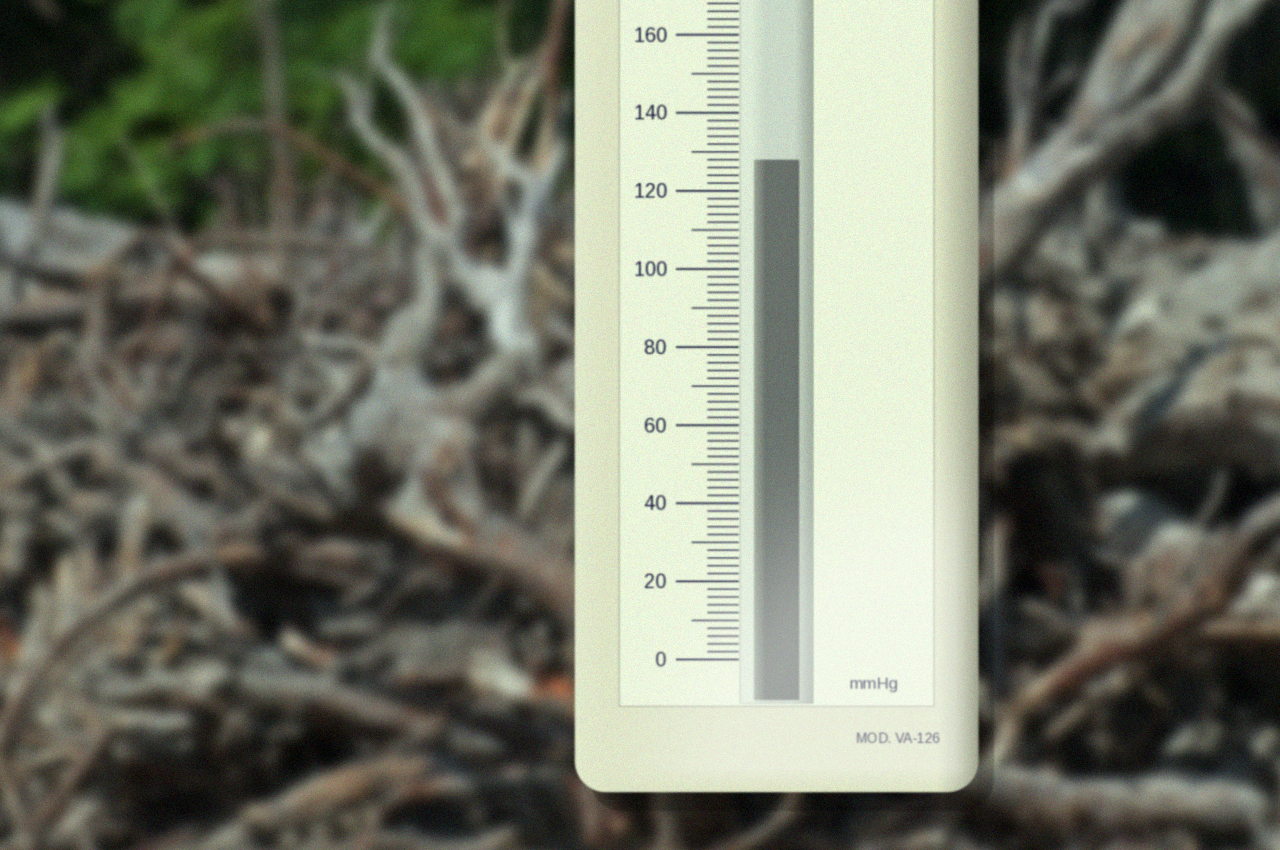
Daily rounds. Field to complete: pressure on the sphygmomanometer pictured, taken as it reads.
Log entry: 128 mmHg
